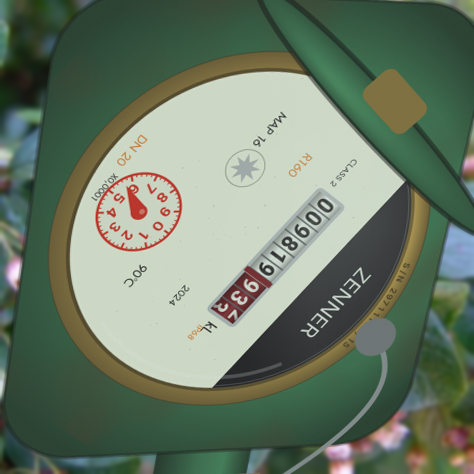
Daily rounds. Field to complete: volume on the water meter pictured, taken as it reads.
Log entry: 9819.9325 kL
